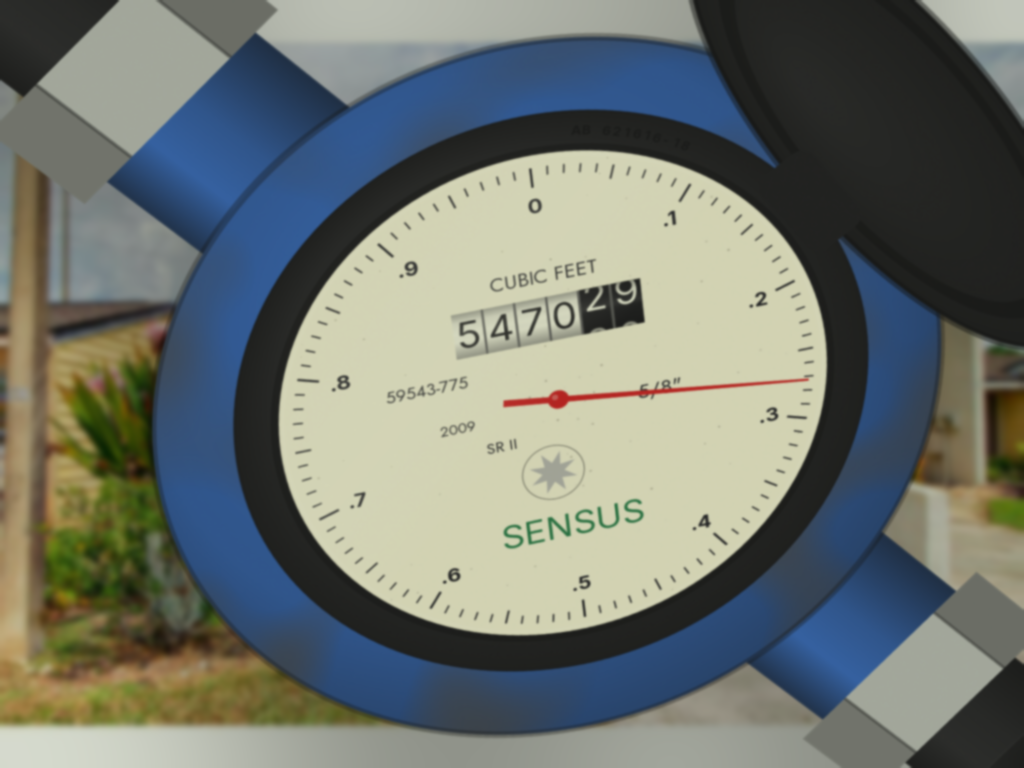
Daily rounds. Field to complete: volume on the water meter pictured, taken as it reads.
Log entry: 547029.27 ft³
